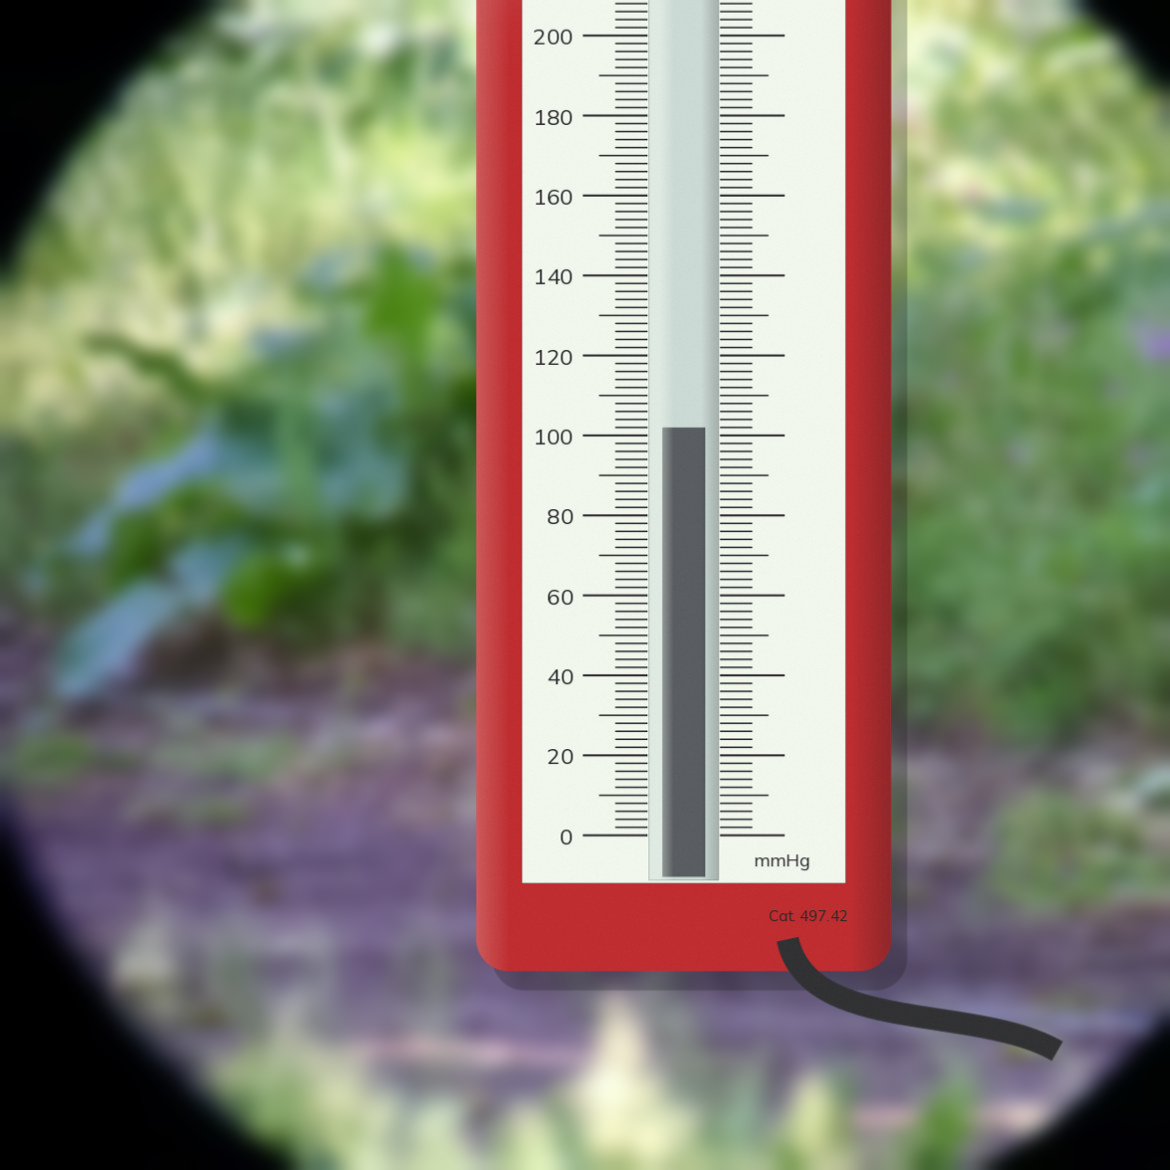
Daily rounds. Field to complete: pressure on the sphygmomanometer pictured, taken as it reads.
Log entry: 102 mmHg
